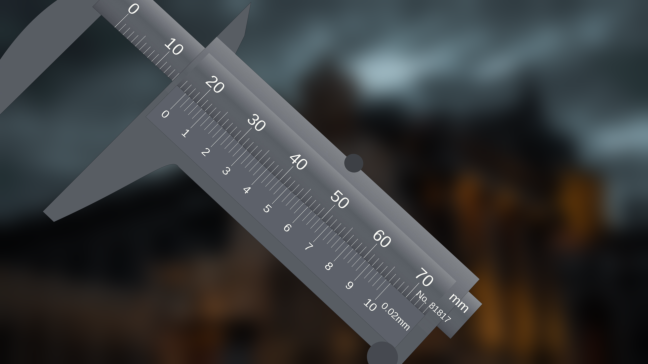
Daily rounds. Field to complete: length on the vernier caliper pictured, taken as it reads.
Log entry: 17.4 mm
